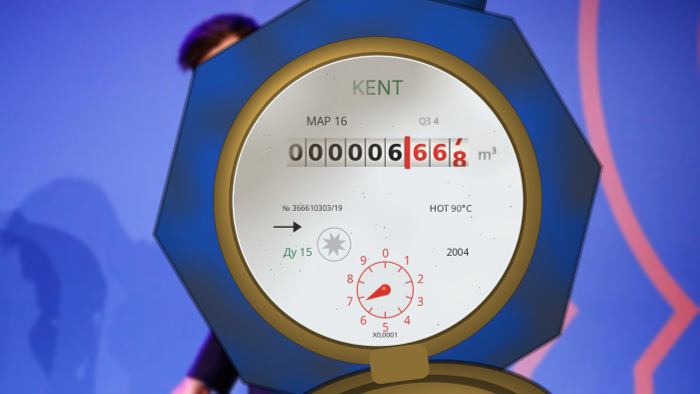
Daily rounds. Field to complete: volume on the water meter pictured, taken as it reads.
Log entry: 6.6676 m³
